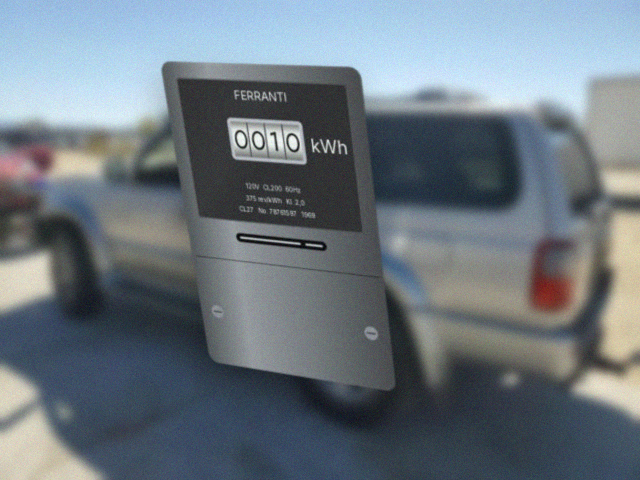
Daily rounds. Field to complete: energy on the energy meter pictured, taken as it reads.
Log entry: 10 kWh
